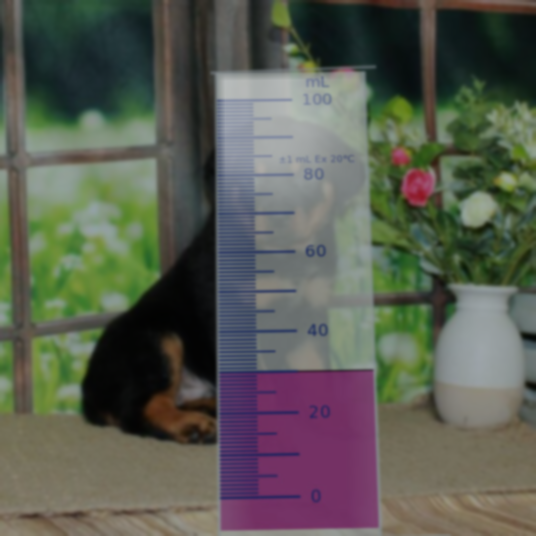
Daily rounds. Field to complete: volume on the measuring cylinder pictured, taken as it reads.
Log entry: 30 mL
